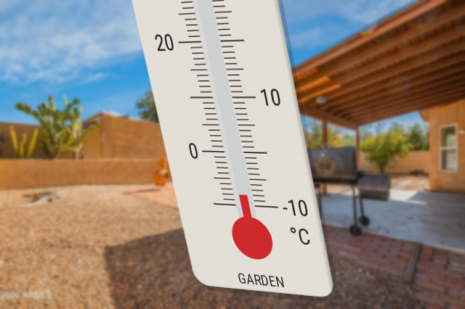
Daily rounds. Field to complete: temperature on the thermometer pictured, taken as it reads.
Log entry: -8 °C
